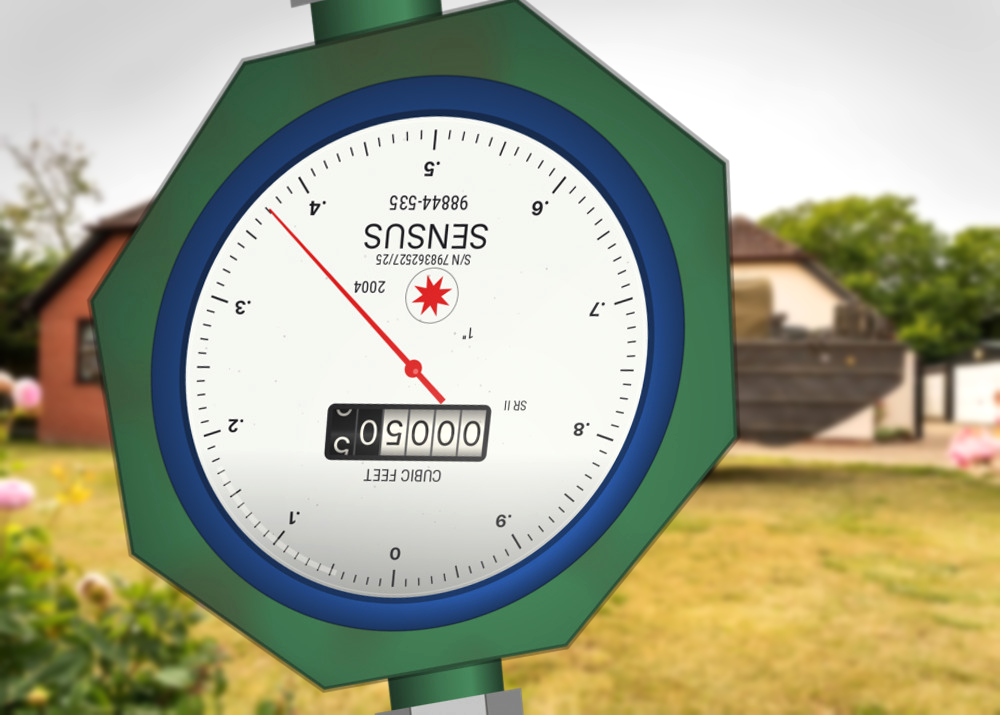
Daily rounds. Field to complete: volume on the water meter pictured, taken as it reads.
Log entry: 505.37 ft³
